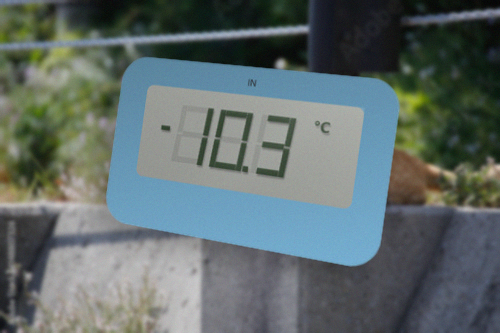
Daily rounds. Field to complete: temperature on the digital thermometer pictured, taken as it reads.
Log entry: -10.3 °C
